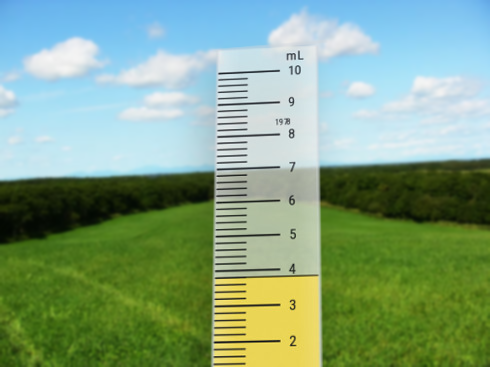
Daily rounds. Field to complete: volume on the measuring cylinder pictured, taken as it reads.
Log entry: 3.8 mL
